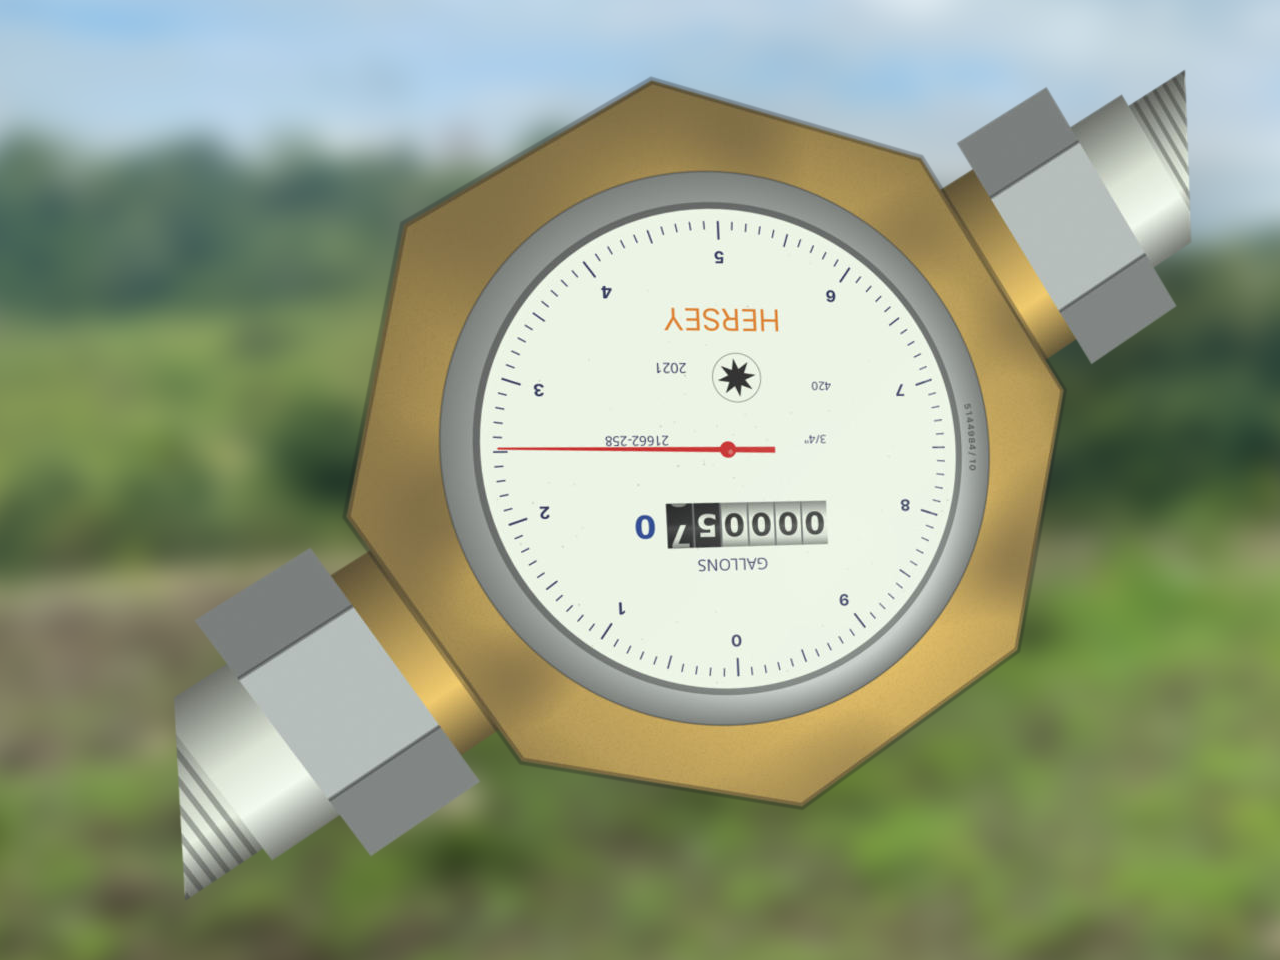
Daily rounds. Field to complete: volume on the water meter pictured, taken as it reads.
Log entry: 572.5 gal
